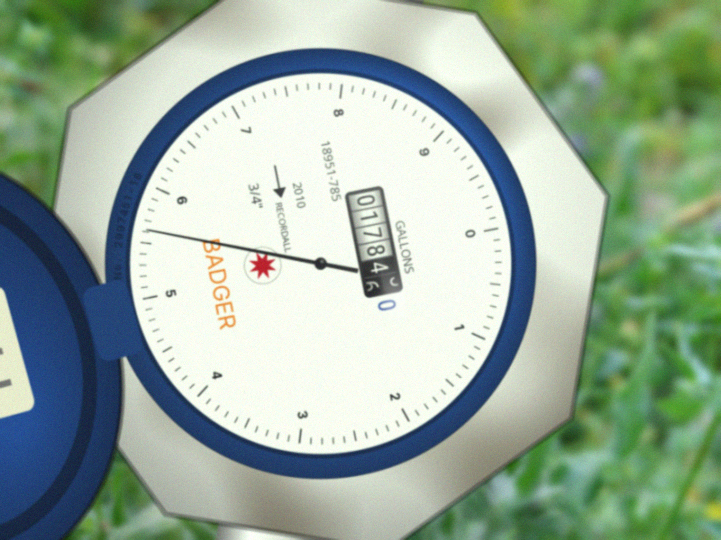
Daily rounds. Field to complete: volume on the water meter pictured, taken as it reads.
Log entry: 178455.6 gal
